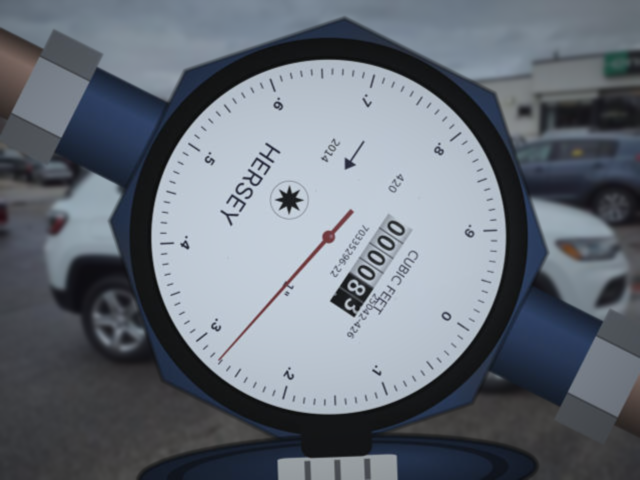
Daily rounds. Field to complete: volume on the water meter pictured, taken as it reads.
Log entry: 83.27 ft³
